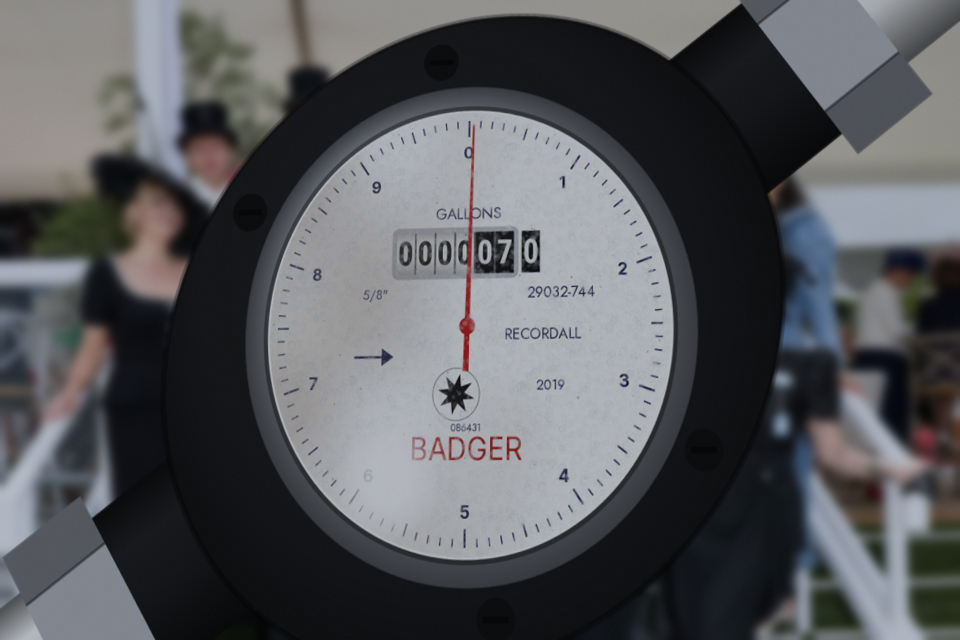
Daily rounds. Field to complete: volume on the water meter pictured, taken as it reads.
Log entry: 70.0 gal
